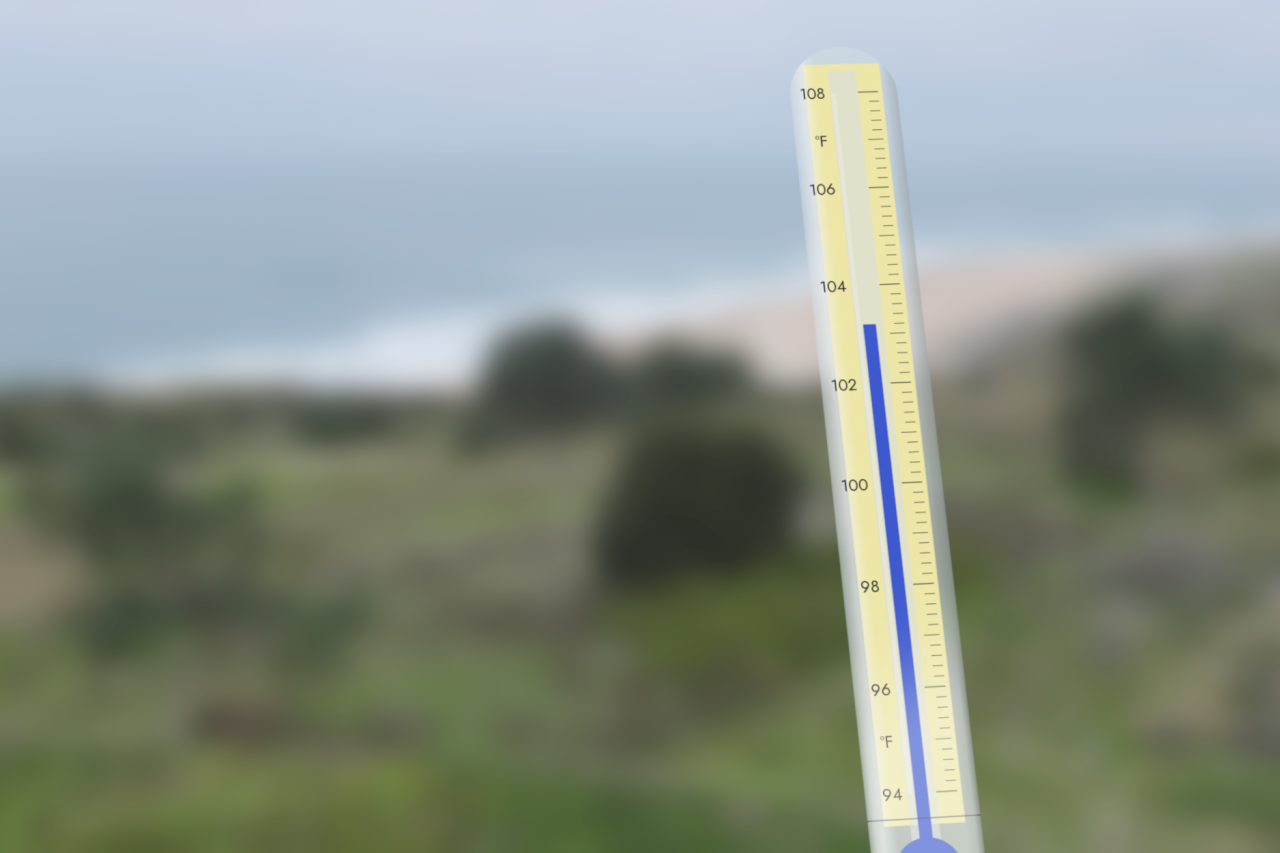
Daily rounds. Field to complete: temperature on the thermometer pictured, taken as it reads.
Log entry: 103.2 °F
